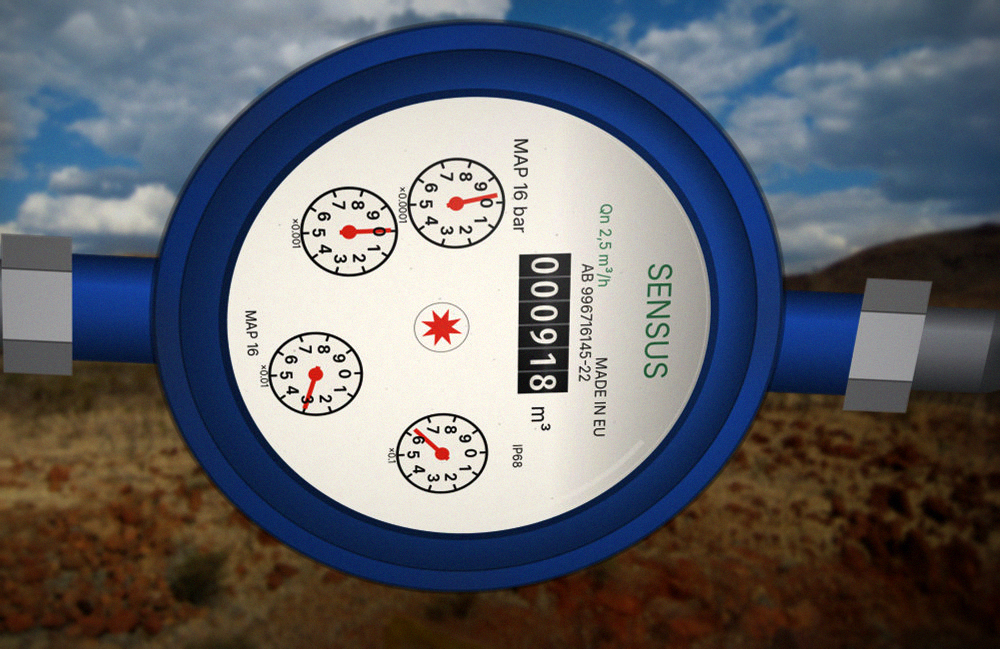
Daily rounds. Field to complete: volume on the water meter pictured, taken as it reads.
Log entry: 918.6299 m³
